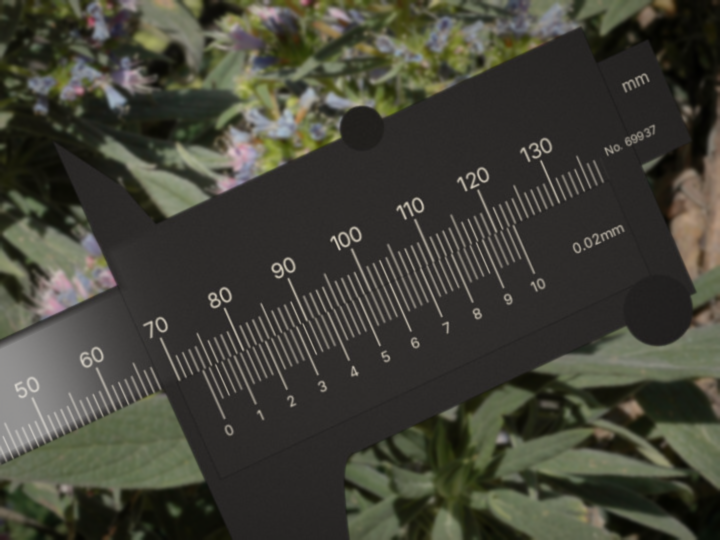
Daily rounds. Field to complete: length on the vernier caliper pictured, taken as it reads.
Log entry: 73.6 mm
